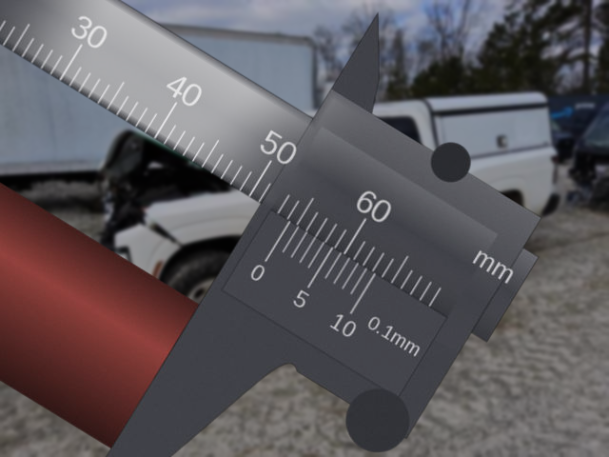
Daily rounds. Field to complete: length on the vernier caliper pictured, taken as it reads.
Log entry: 54.3 mm
